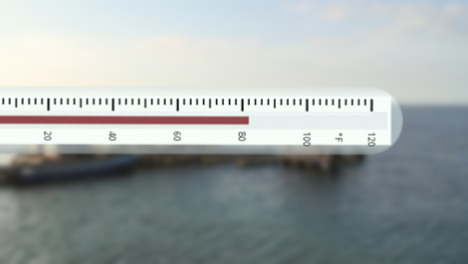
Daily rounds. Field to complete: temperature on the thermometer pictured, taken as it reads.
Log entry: 82 °F
